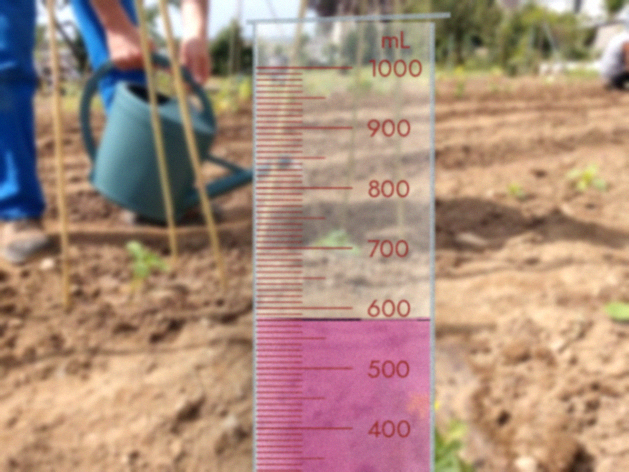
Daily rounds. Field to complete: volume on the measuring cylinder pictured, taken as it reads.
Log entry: 580 mL
